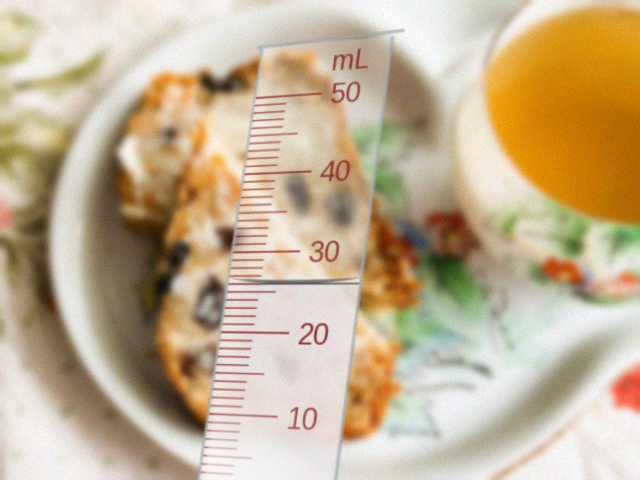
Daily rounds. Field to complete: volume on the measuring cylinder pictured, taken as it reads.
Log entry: 26 mL
